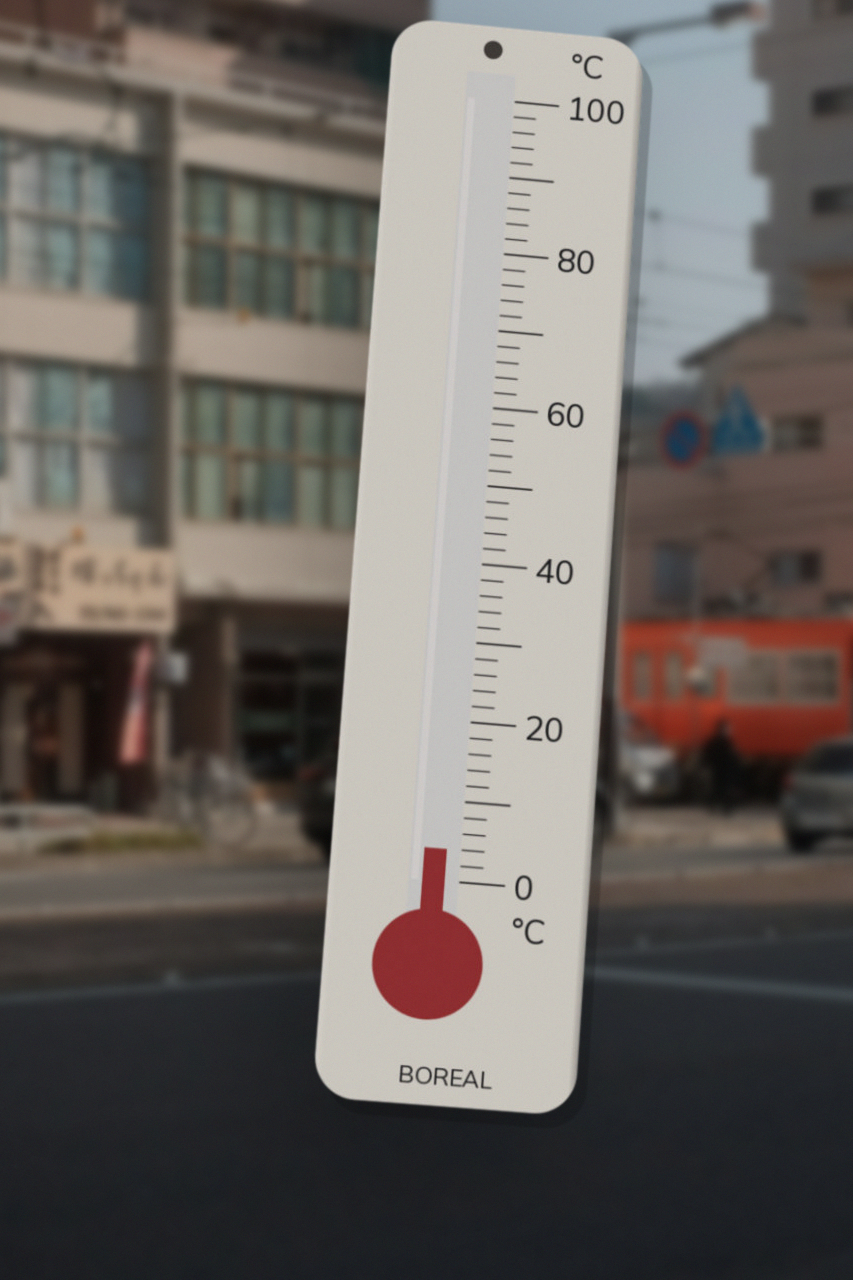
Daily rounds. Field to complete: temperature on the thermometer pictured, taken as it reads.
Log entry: 4 °C
